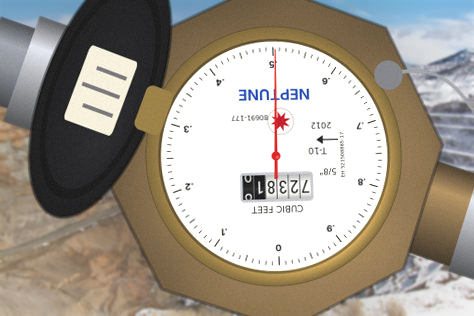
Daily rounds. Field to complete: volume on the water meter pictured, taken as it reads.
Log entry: 723818.50 ft³
